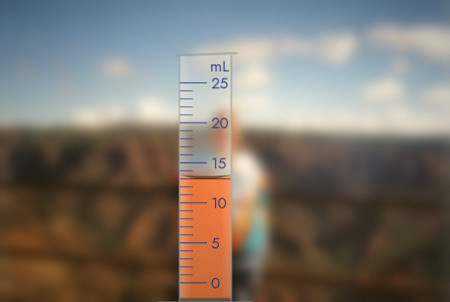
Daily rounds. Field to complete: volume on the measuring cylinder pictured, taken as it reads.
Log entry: 13 mL
